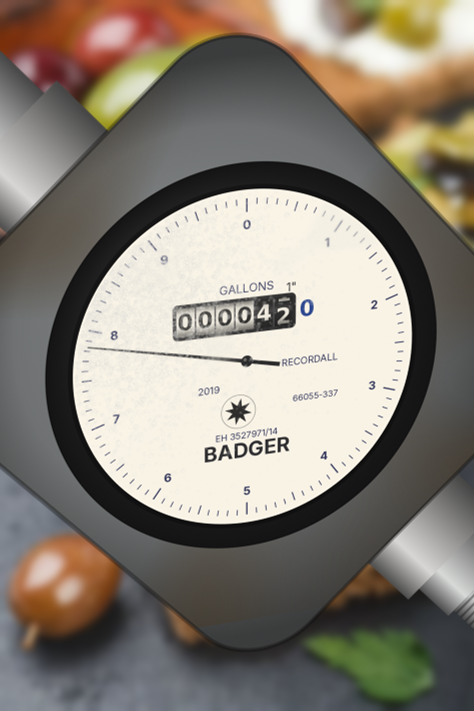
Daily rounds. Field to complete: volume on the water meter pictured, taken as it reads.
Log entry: 417.8 gal
